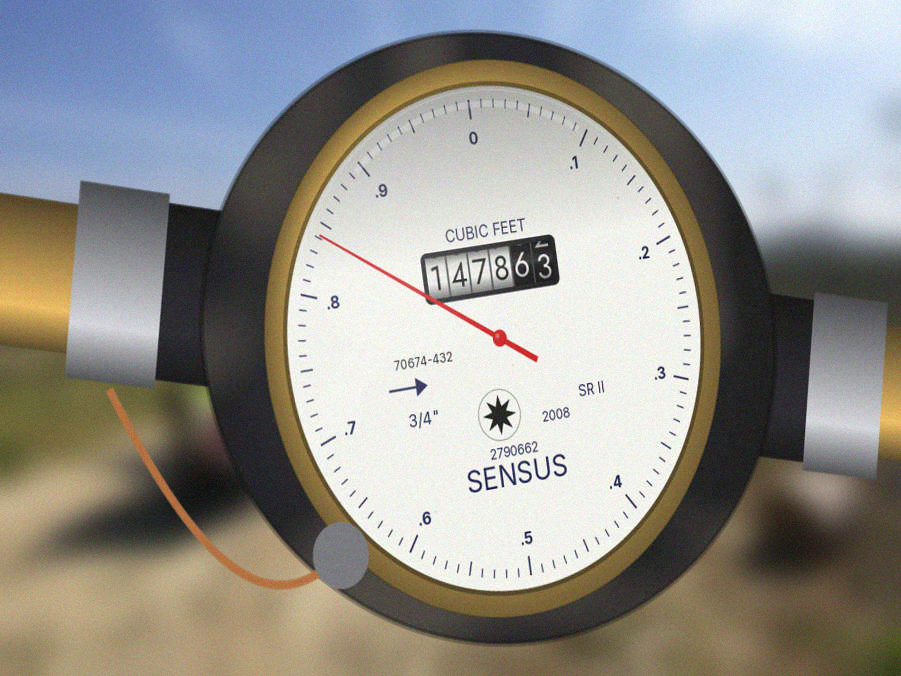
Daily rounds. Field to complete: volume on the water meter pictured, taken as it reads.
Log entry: 147862.84 ft³
